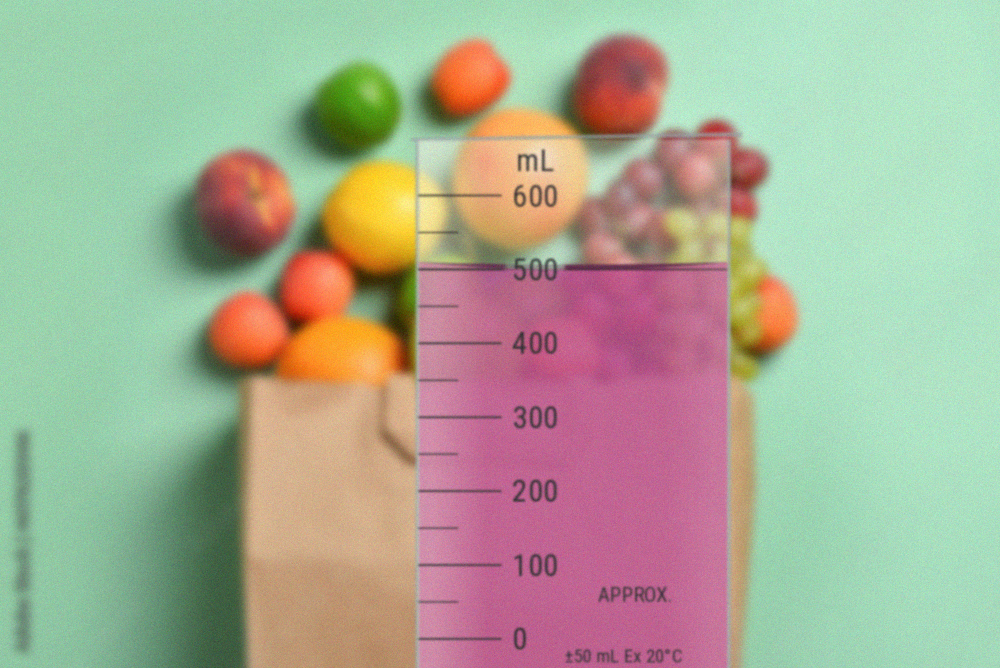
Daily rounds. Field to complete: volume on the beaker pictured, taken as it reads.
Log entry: 500 mL
